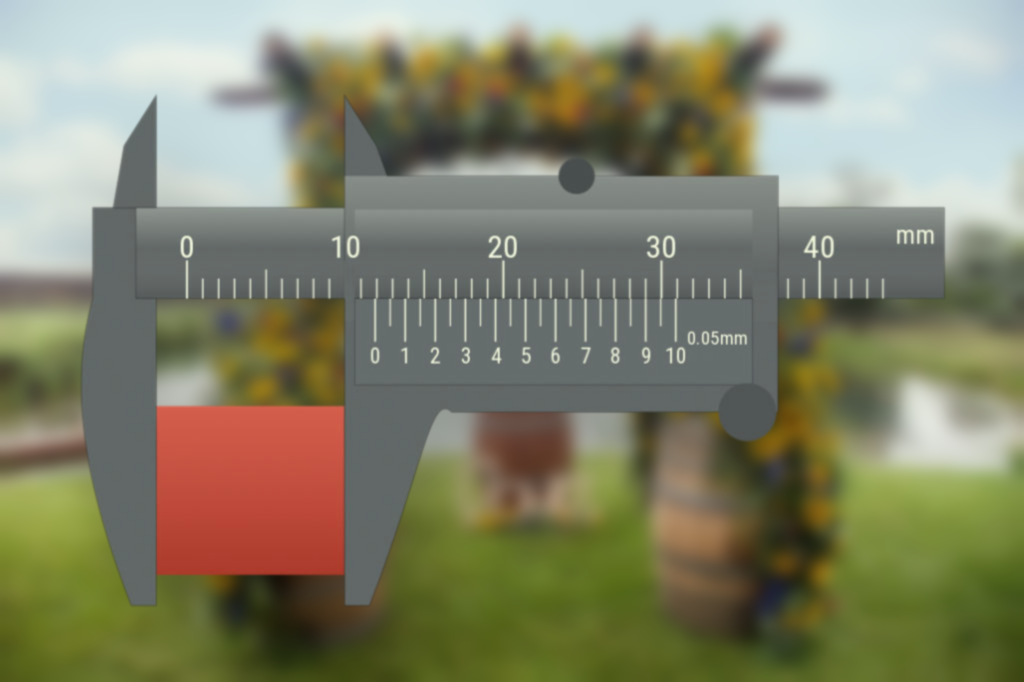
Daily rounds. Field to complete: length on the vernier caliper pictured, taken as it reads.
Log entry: 11.9 mm
